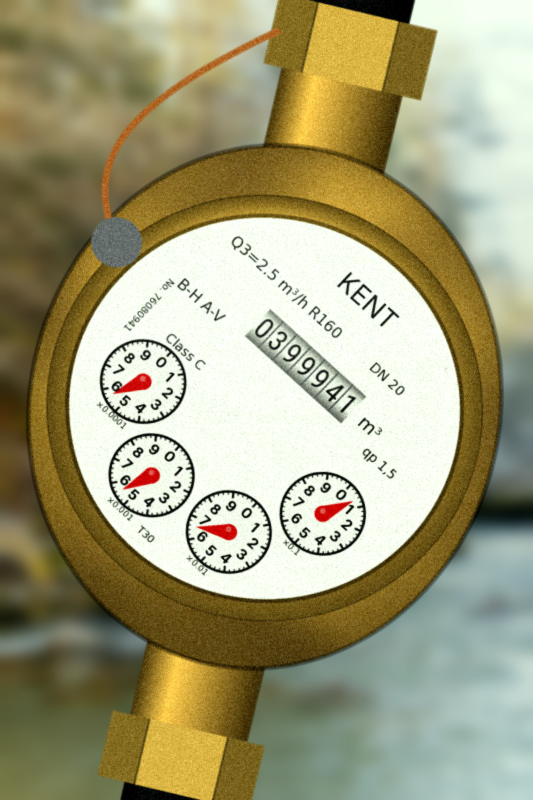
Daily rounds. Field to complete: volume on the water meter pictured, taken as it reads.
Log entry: 399941.0655 m³
